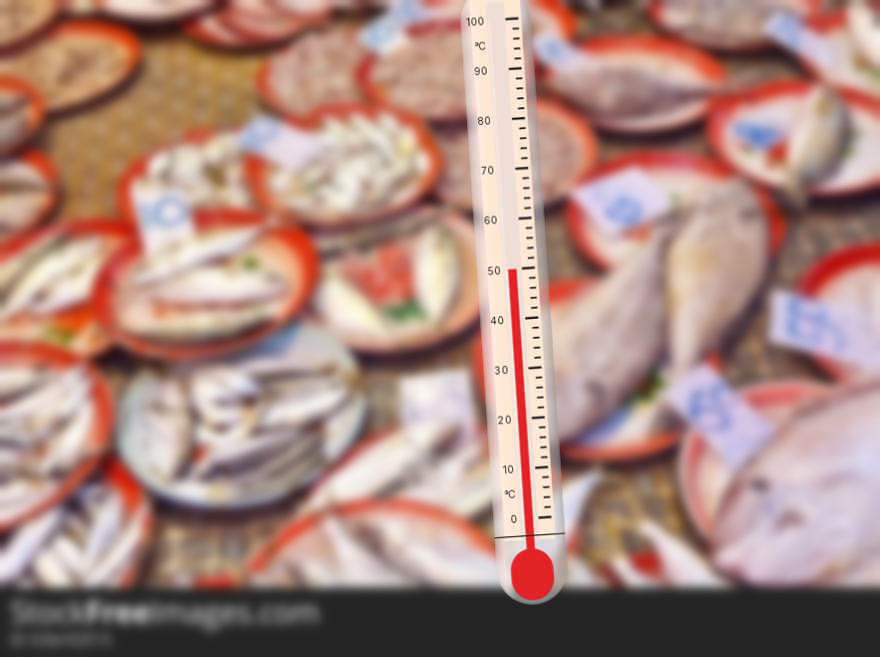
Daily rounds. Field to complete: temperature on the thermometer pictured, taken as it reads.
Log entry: 50 °C
